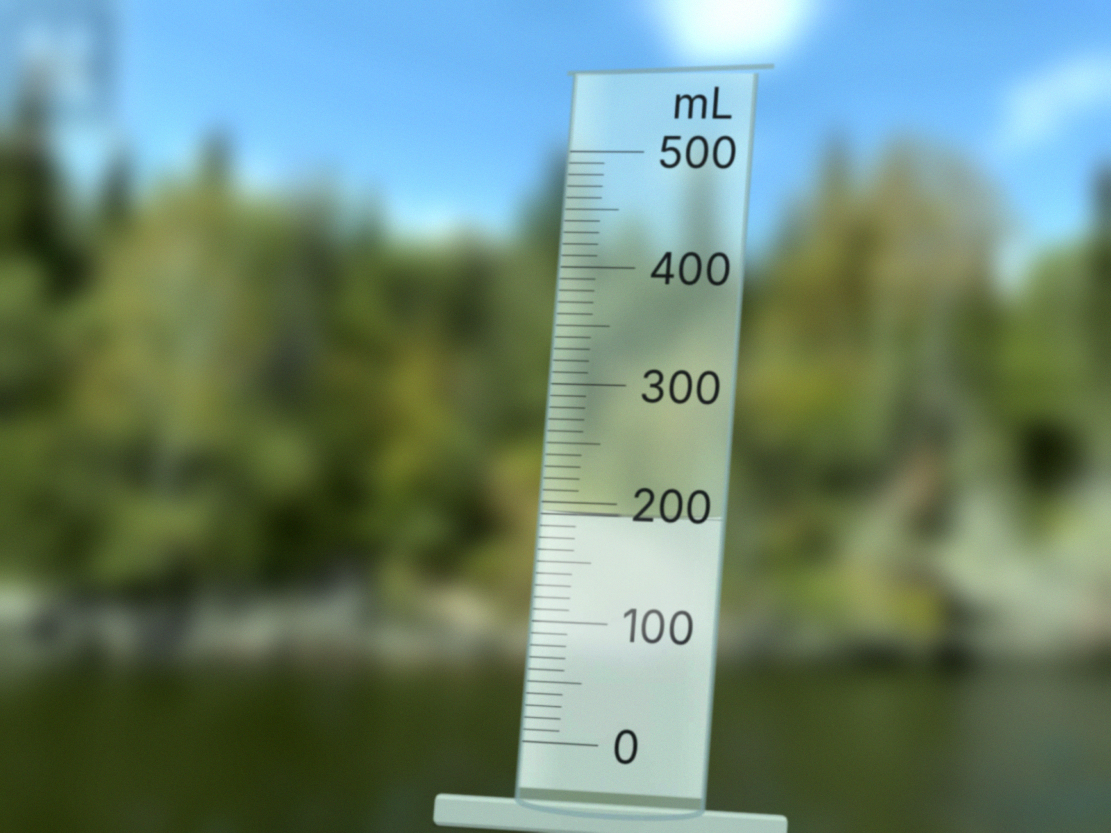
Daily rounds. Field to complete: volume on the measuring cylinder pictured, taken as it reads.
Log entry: 190 mL
